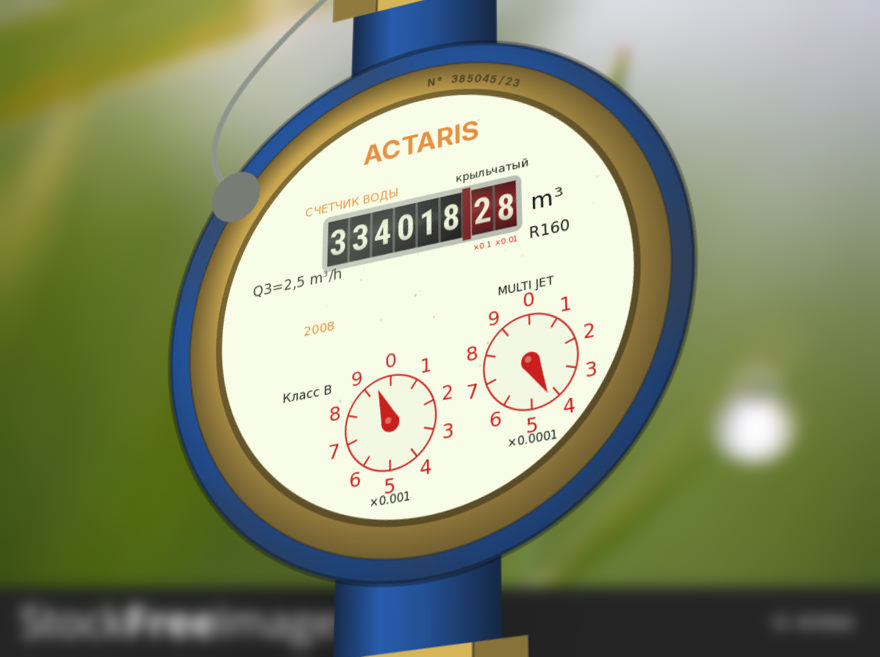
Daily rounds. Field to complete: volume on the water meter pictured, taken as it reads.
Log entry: 334018.2794 m³
